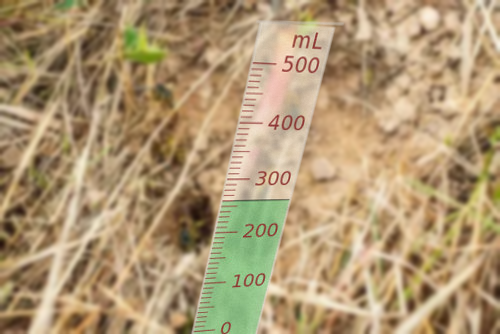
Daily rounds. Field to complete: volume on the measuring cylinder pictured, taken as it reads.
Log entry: 260 mL
